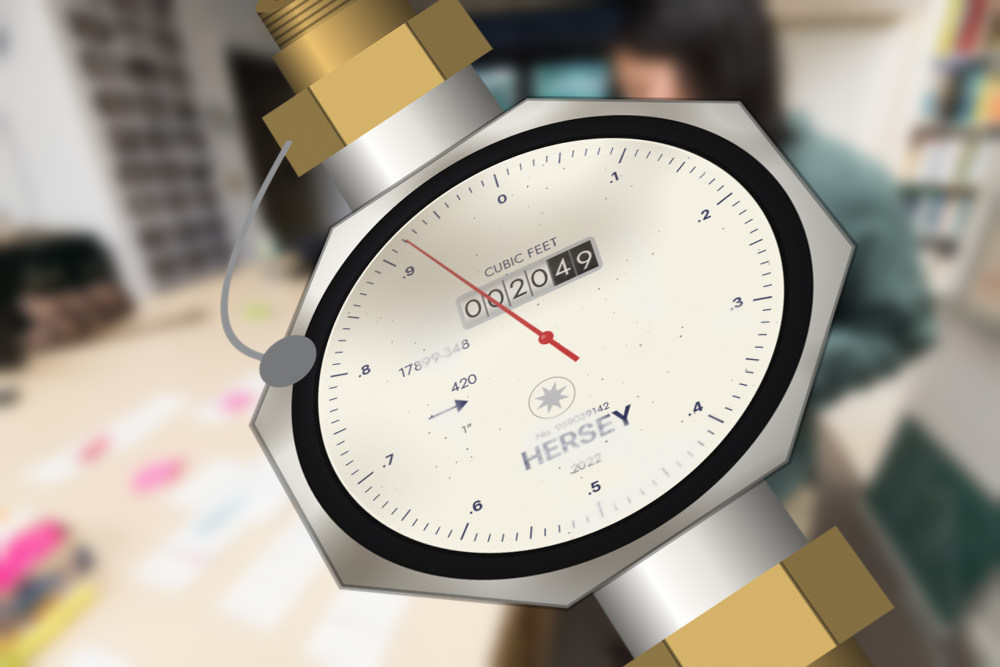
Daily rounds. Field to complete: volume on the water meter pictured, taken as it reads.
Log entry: 2048.92 ft³
